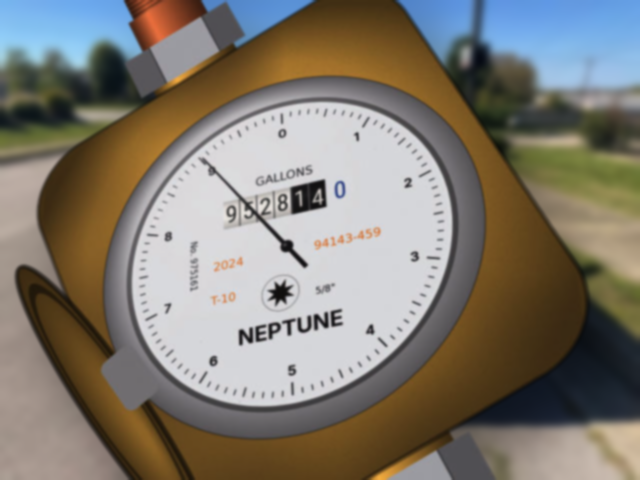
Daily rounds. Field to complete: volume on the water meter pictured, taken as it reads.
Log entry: 9528139.0 gal
